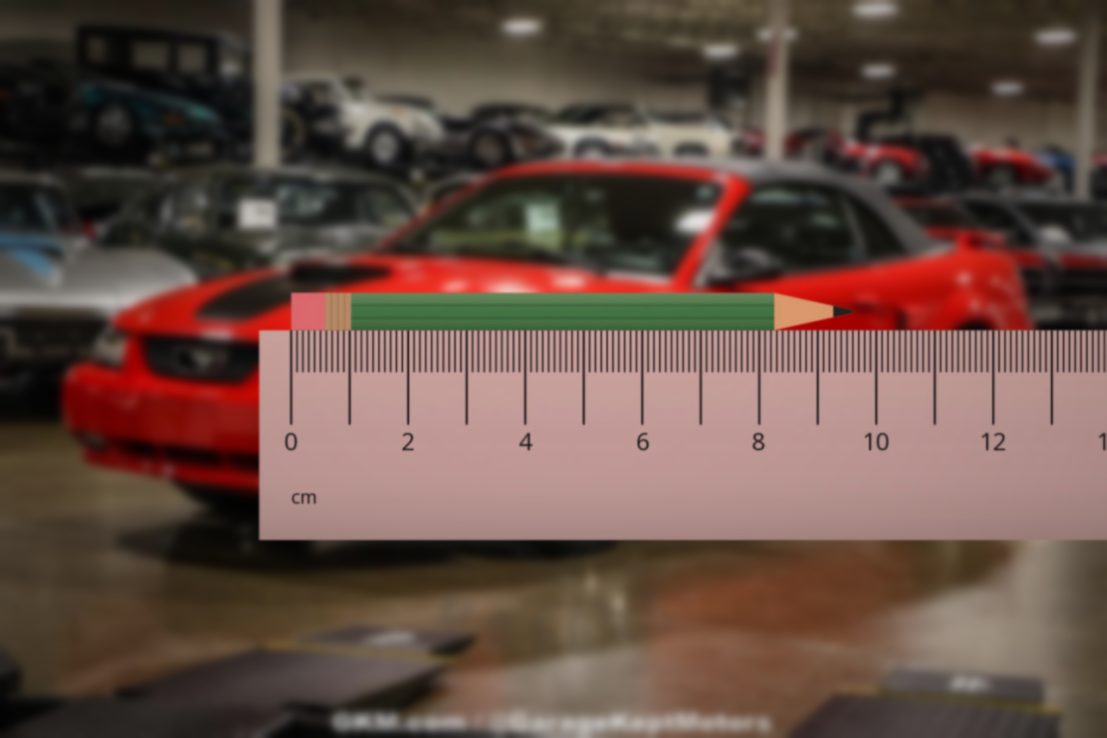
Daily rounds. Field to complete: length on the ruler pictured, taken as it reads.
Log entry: 9.6 cm
